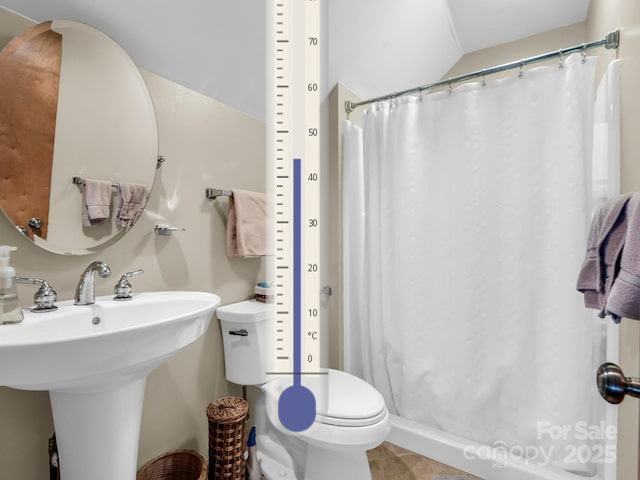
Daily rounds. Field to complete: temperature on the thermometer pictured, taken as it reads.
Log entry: 44 °C
